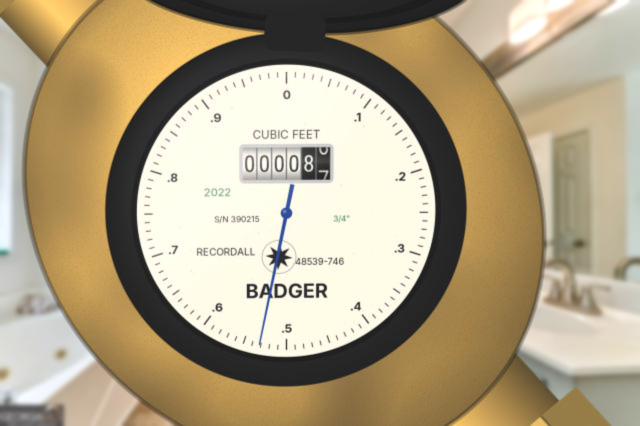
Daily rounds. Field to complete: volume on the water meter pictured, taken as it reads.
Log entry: 86.53 ft³
